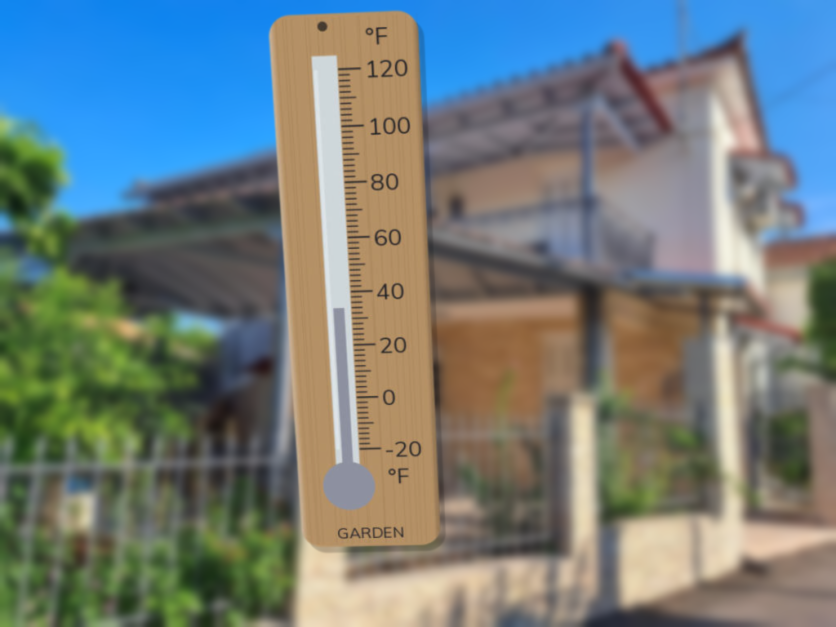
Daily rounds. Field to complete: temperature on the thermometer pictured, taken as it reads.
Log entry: 34 °F
